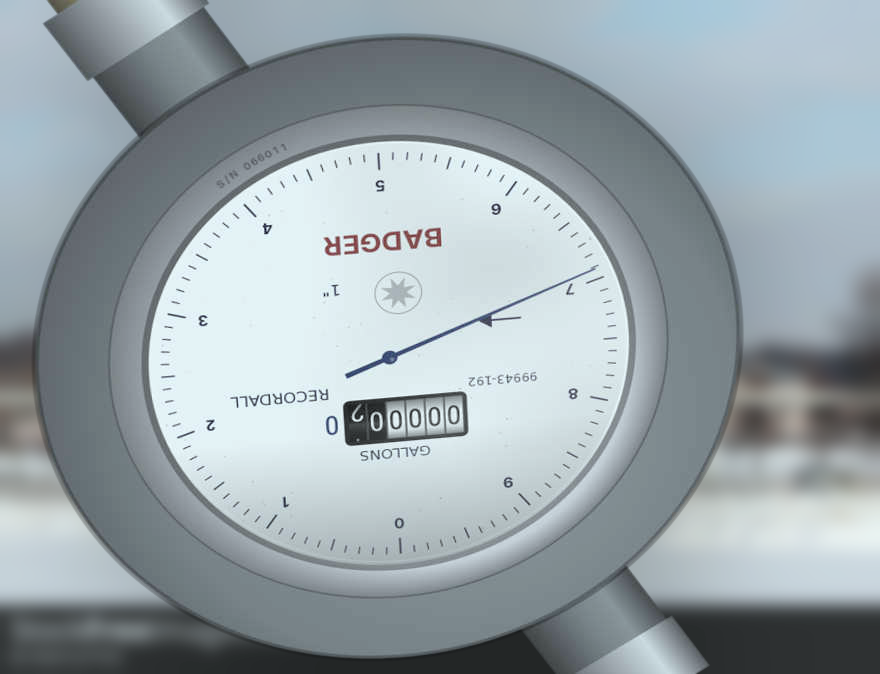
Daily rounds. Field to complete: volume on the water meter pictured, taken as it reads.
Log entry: 16.9 gal
